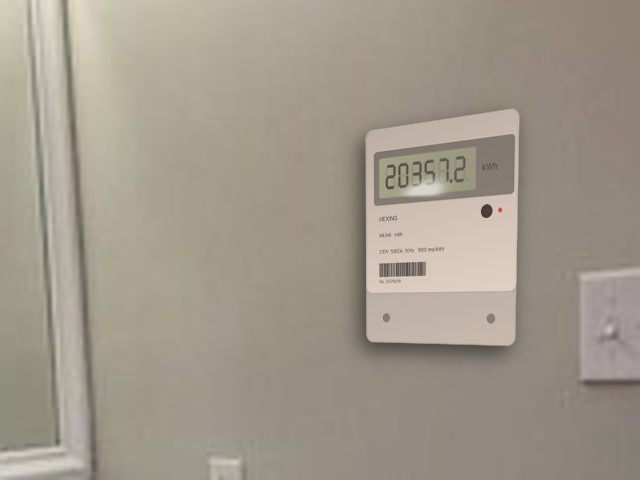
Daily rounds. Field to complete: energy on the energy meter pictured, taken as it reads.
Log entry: 20357.2 kWh
